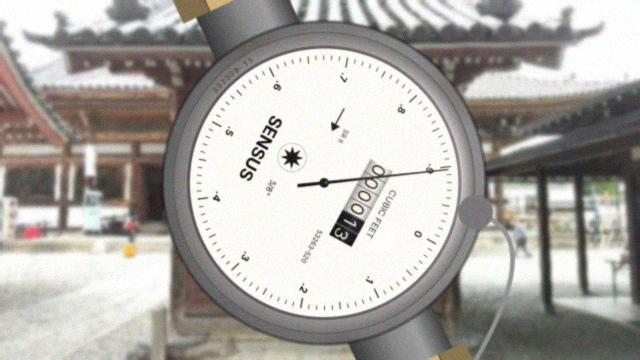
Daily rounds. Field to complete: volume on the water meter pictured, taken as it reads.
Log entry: 12.90 ft³
